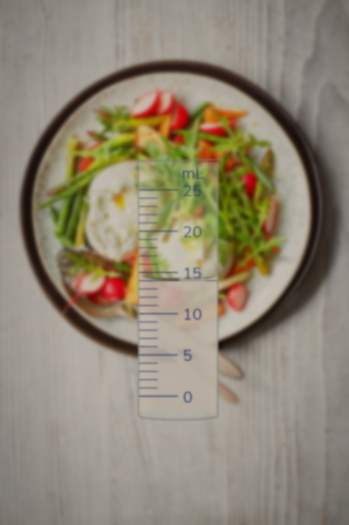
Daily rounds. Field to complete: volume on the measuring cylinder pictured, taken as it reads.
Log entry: 14 mL
